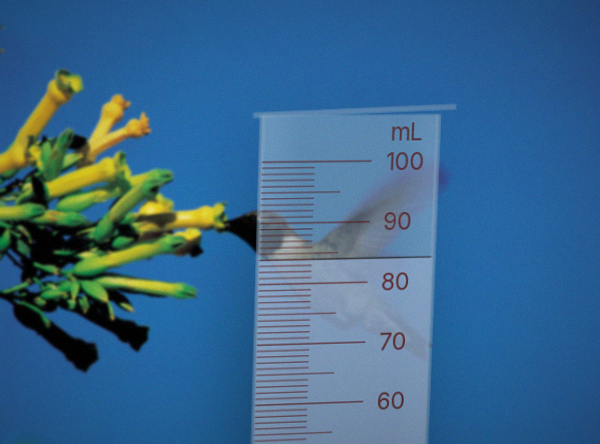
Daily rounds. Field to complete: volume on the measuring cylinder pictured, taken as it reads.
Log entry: 84 mL
